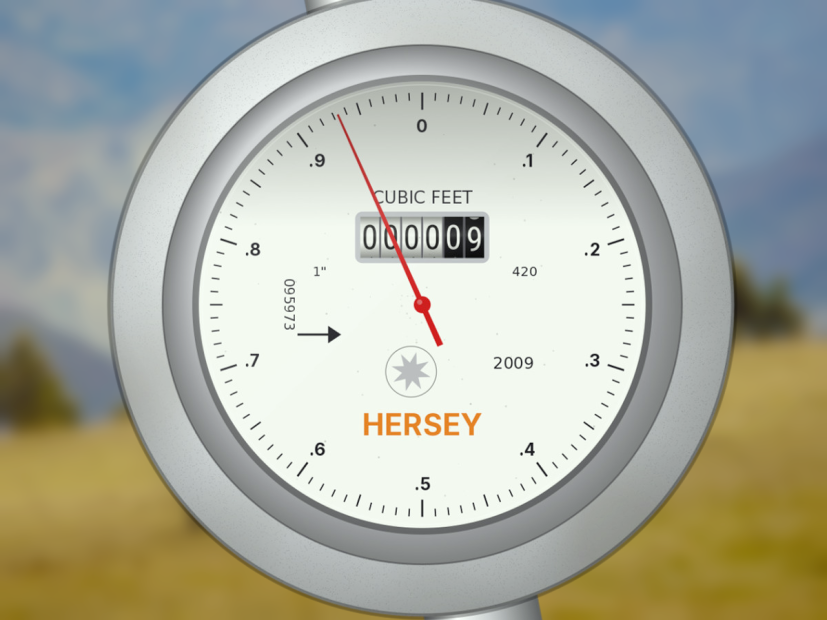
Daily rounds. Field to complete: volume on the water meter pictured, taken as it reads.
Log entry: 8.93 ft³
